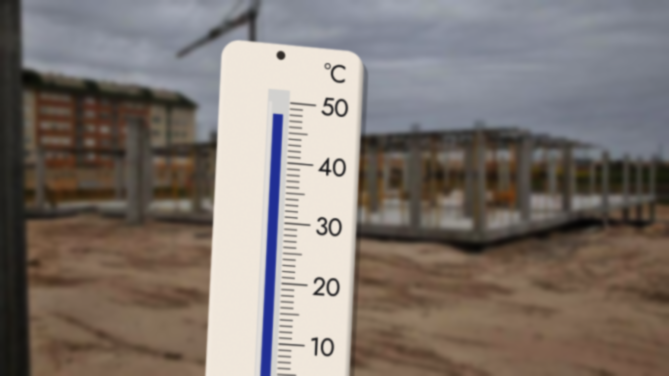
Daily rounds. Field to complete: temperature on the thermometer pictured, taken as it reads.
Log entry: 48 °C
